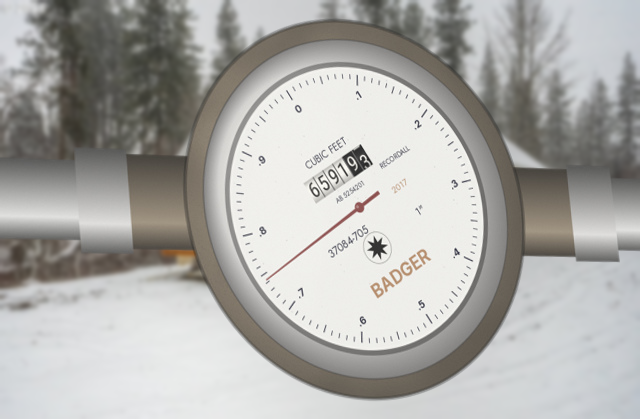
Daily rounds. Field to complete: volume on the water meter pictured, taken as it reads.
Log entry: 659192.74 ft³
